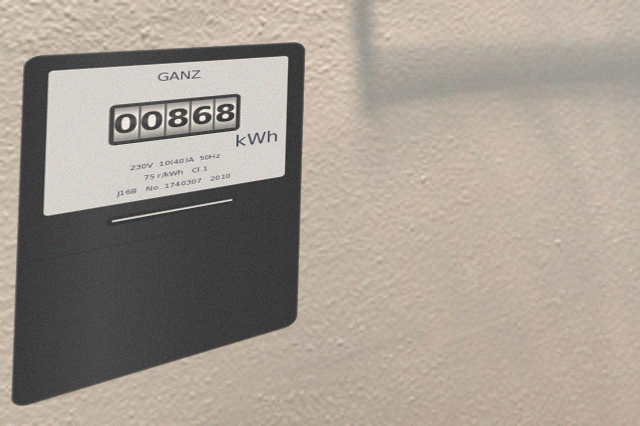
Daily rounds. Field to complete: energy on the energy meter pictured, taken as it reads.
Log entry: 868 kWh
